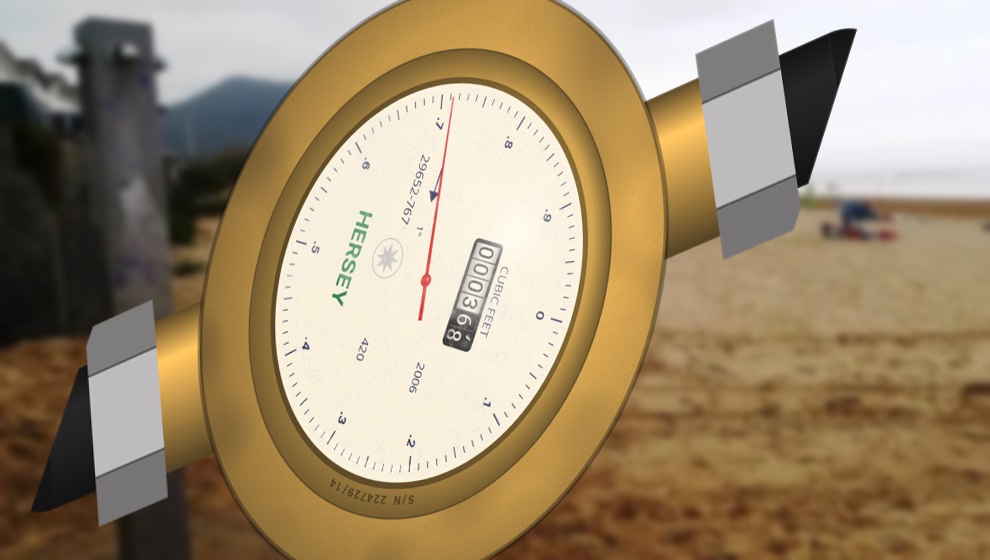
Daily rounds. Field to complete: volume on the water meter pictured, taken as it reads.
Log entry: 367.71 ft³
